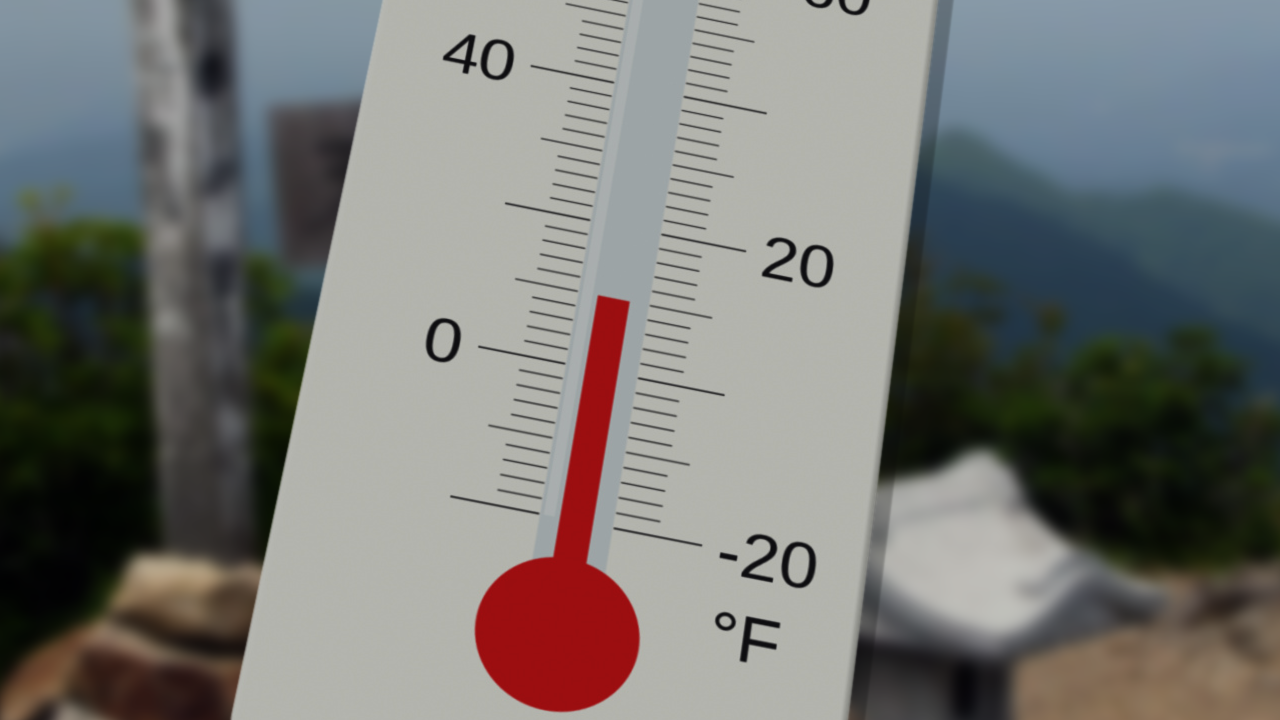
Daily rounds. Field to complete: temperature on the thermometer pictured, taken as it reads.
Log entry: 10 °F
